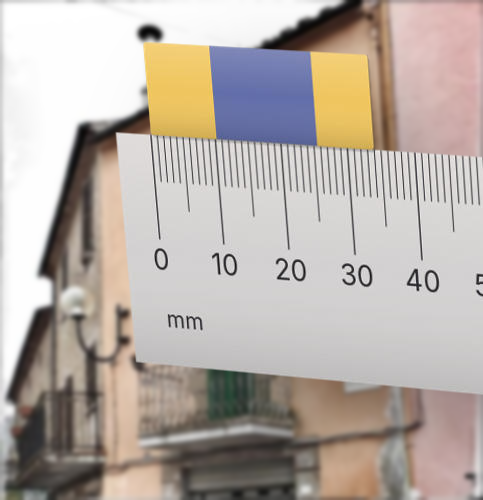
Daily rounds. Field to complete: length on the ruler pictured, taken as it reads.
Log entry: 34 mm
